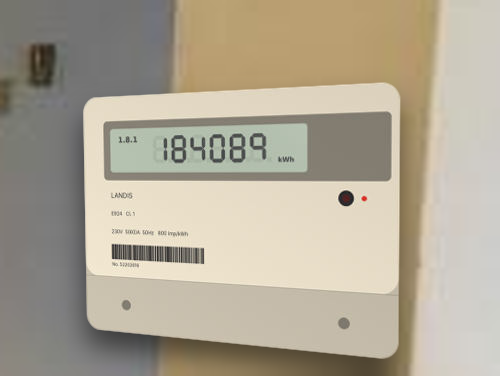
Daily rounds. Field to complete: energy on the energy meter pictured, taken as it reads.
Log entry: 184089 kWh
